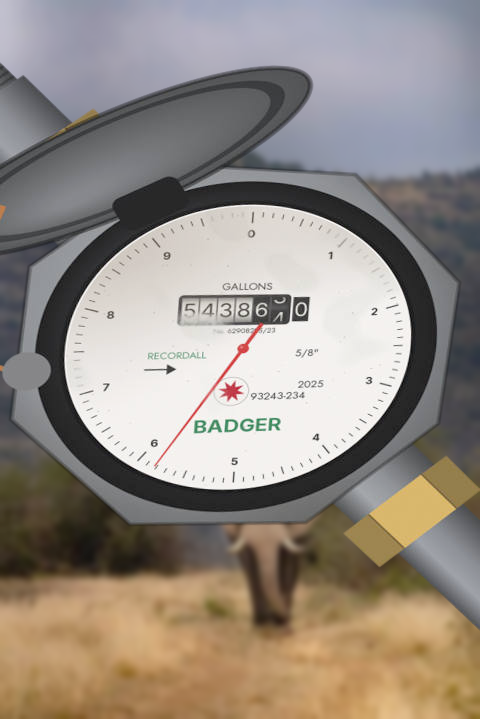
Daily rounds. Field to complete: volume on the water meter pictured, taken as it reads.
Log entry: 5438635.8 gal
